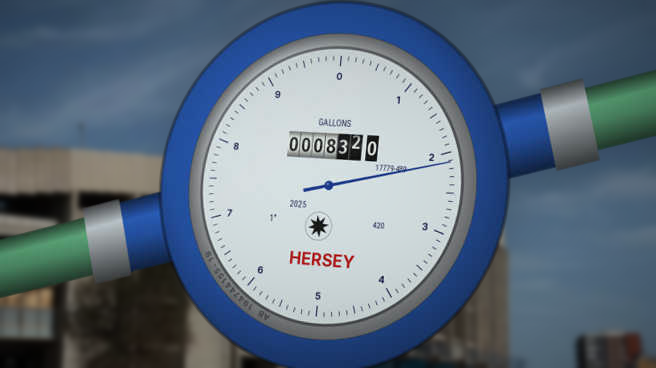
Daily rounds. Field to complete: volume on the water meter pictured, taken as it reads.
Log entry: 8322.1 gal
